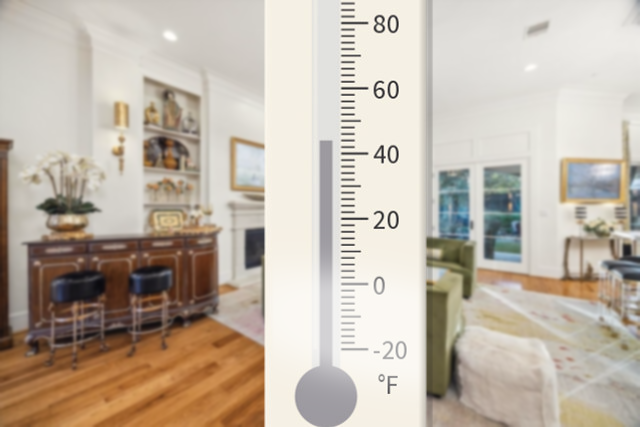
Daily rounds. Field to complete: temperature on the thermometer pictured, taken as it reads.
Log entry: 44 °F
